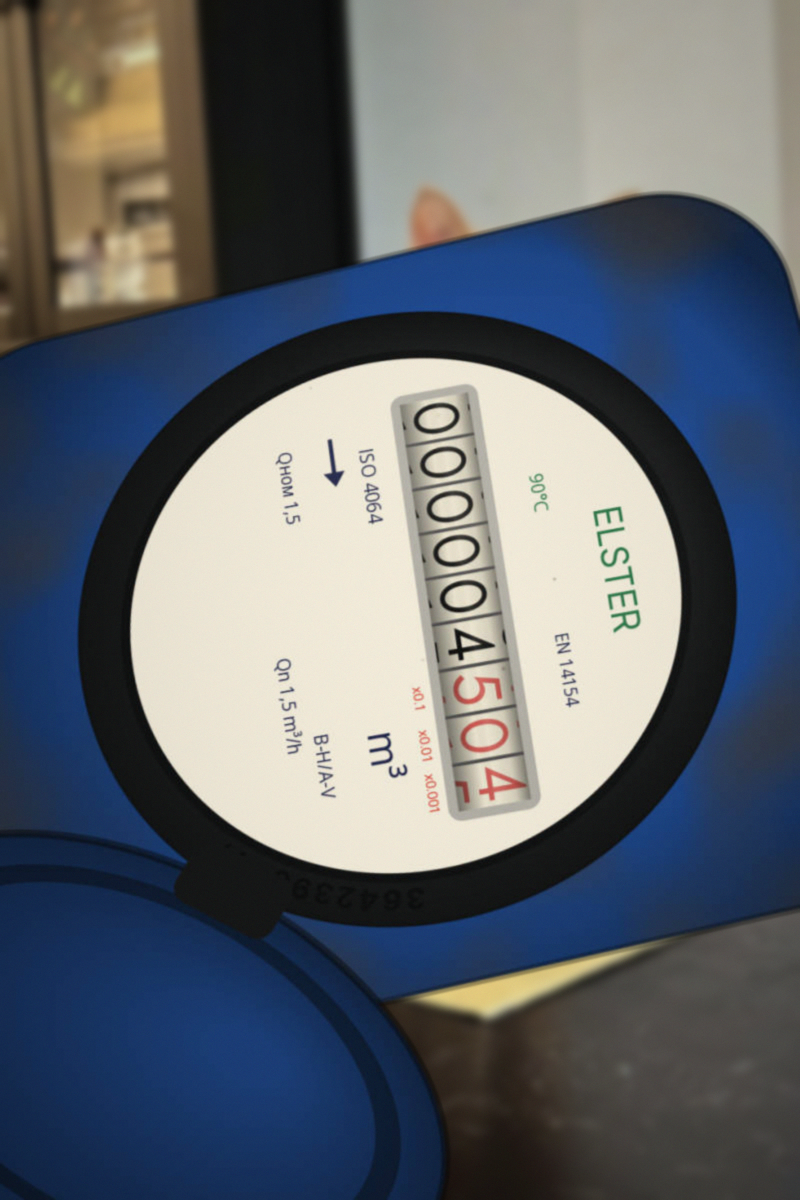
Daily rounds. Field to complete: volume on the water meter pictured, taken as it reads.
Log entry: 4.504 m³
